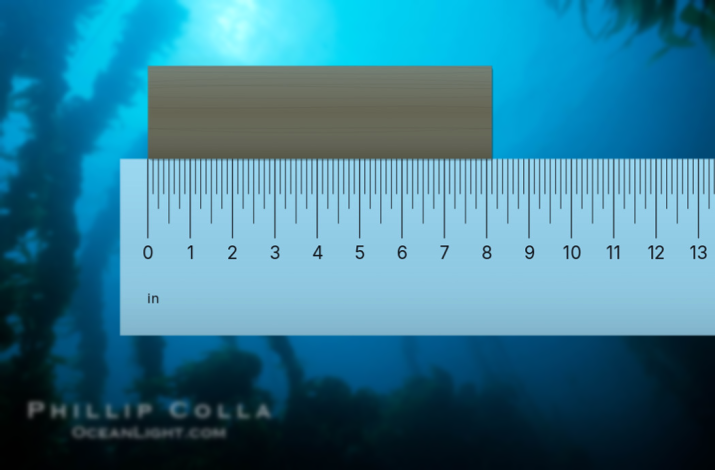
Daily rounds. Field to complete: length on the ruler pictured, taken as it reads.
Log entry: 8.125 in
